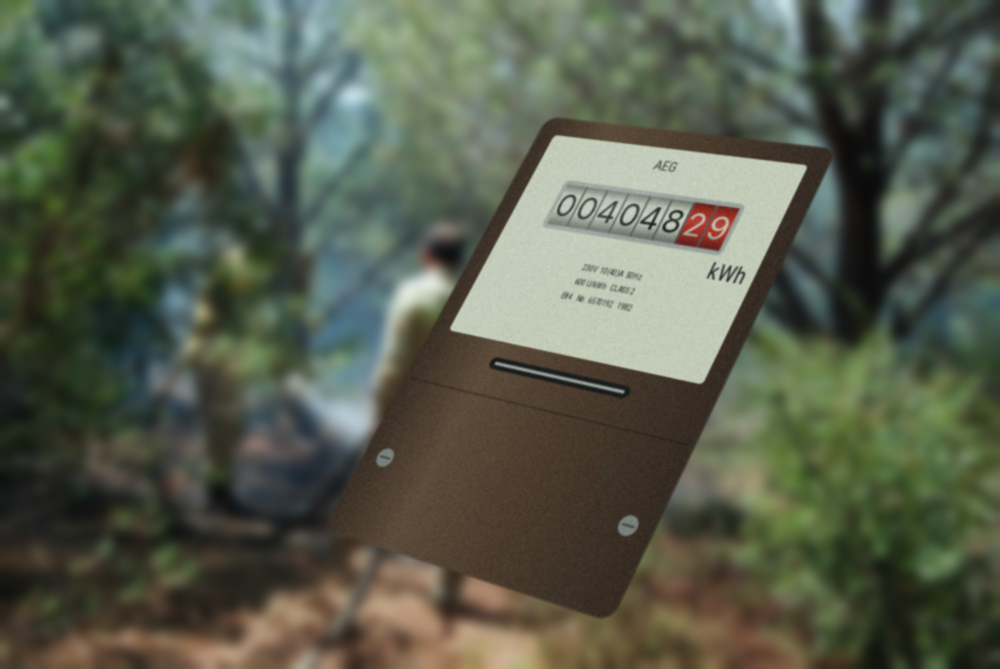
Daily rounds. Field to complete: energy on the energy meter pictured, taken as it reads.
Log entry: 4048.29 kWh
